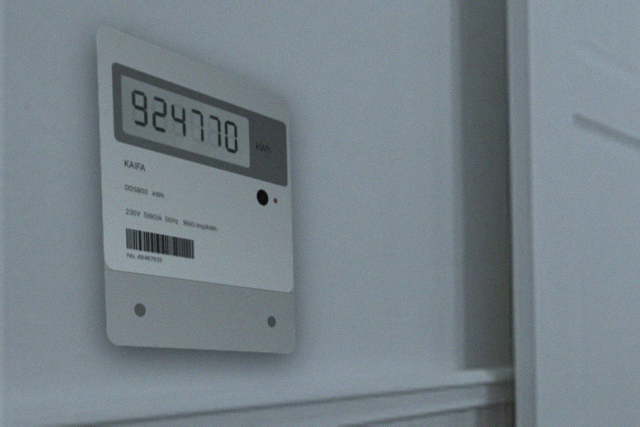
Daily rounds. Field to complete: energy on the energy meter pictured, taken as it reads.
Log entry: 924770 kWh
